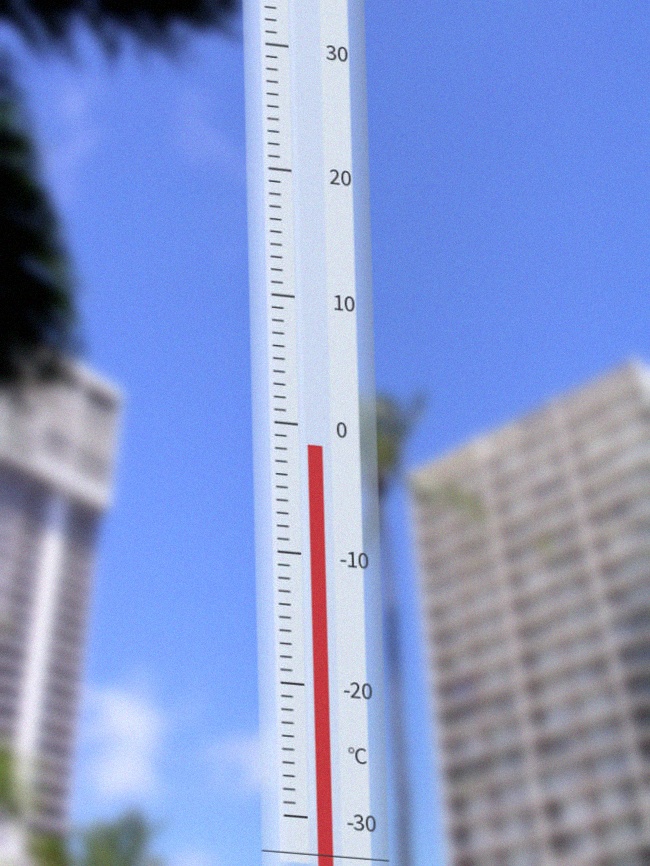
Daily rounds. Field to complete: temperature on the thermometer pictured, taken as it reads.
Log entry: -1.5 °C
